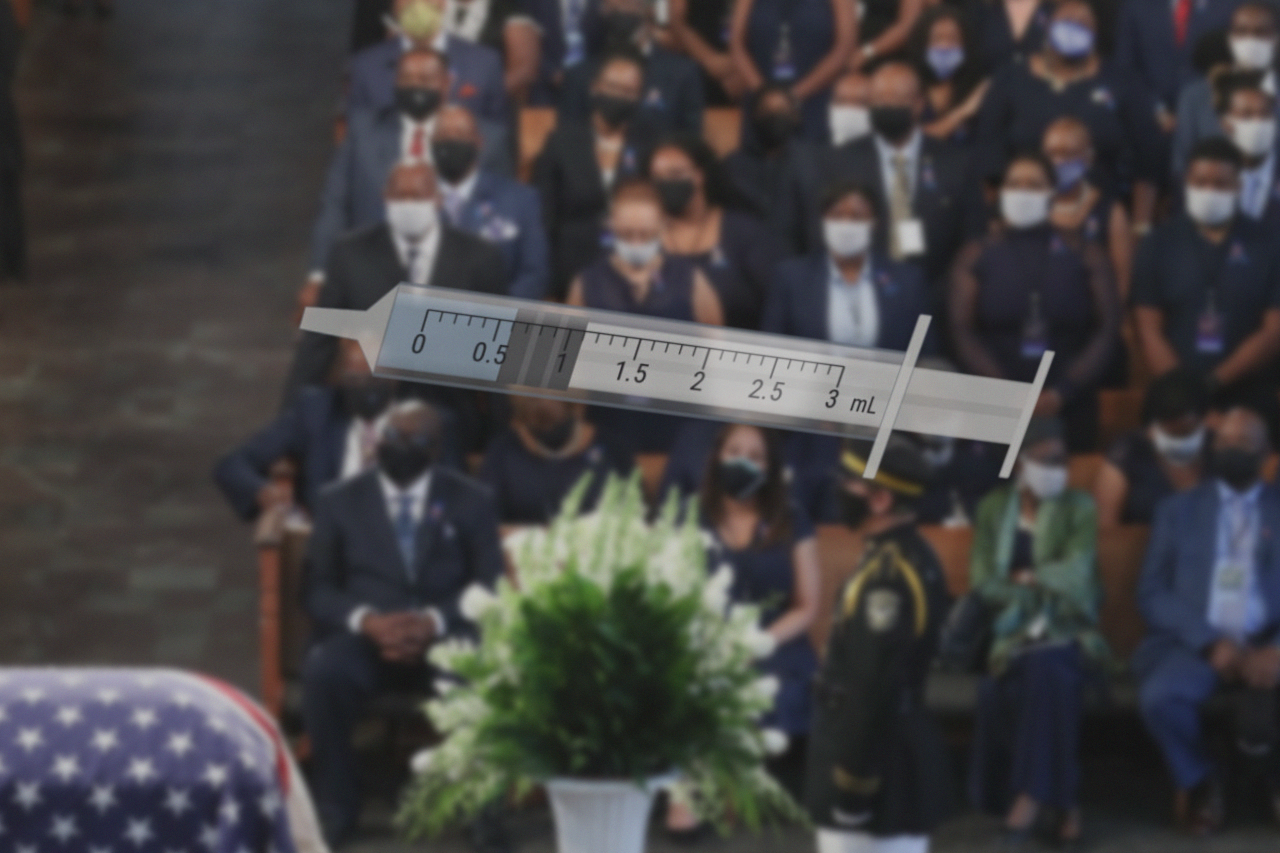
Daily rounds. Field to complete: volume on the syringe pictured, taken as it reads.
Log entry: 0.6 mL
